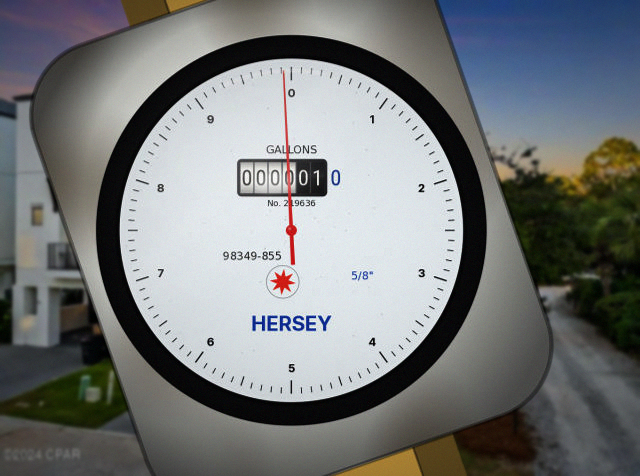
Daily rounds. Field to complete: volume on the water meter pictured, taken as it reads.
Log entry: 9.9 gal
